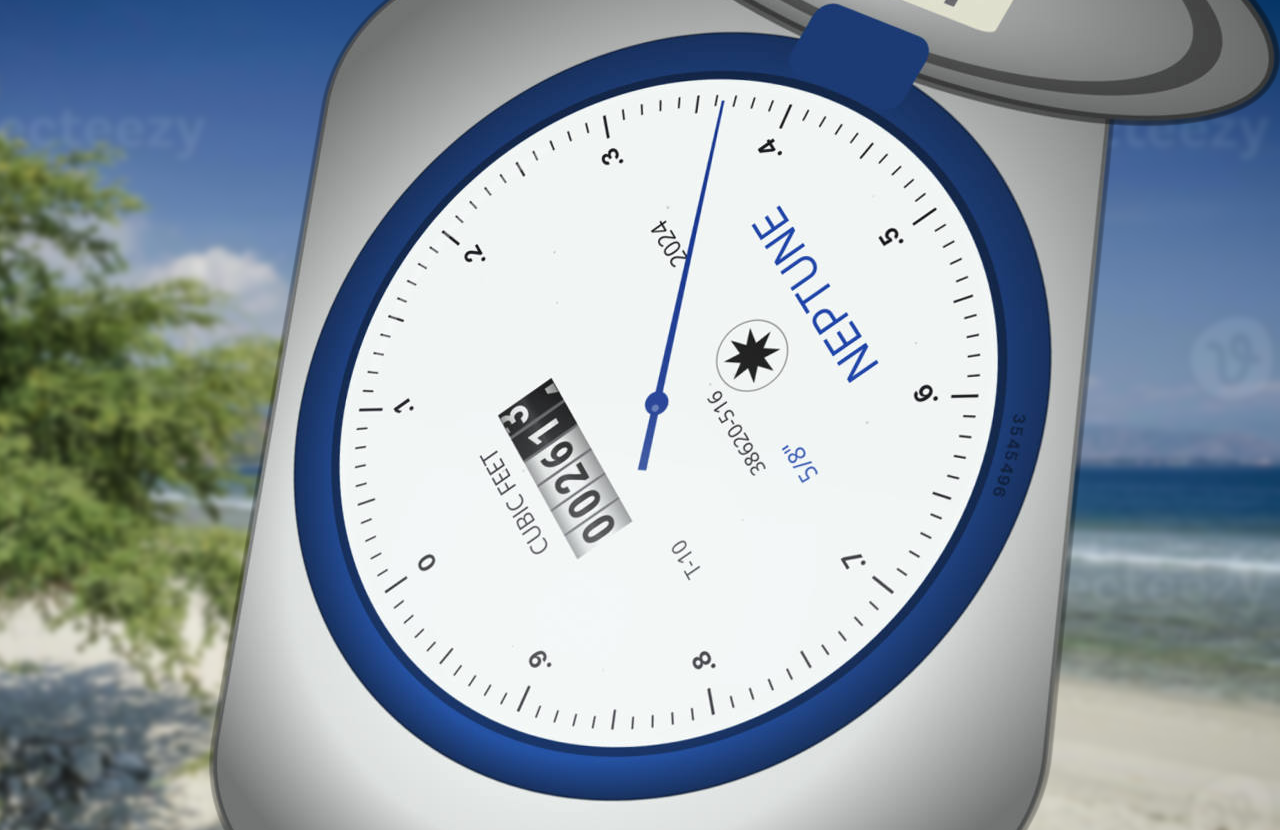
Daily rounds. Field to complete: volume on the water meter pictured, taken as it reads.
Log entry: 2613.36 ft³
